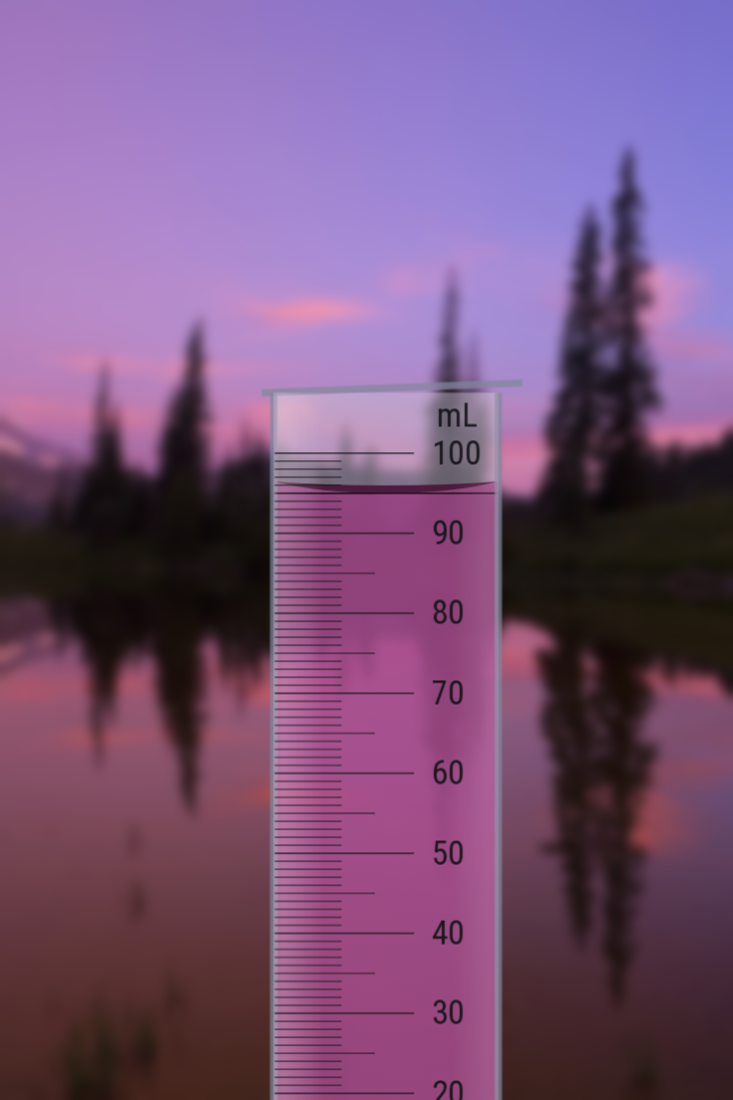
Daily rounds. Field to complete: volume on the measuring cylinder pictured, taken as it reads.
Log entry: 95 mL
